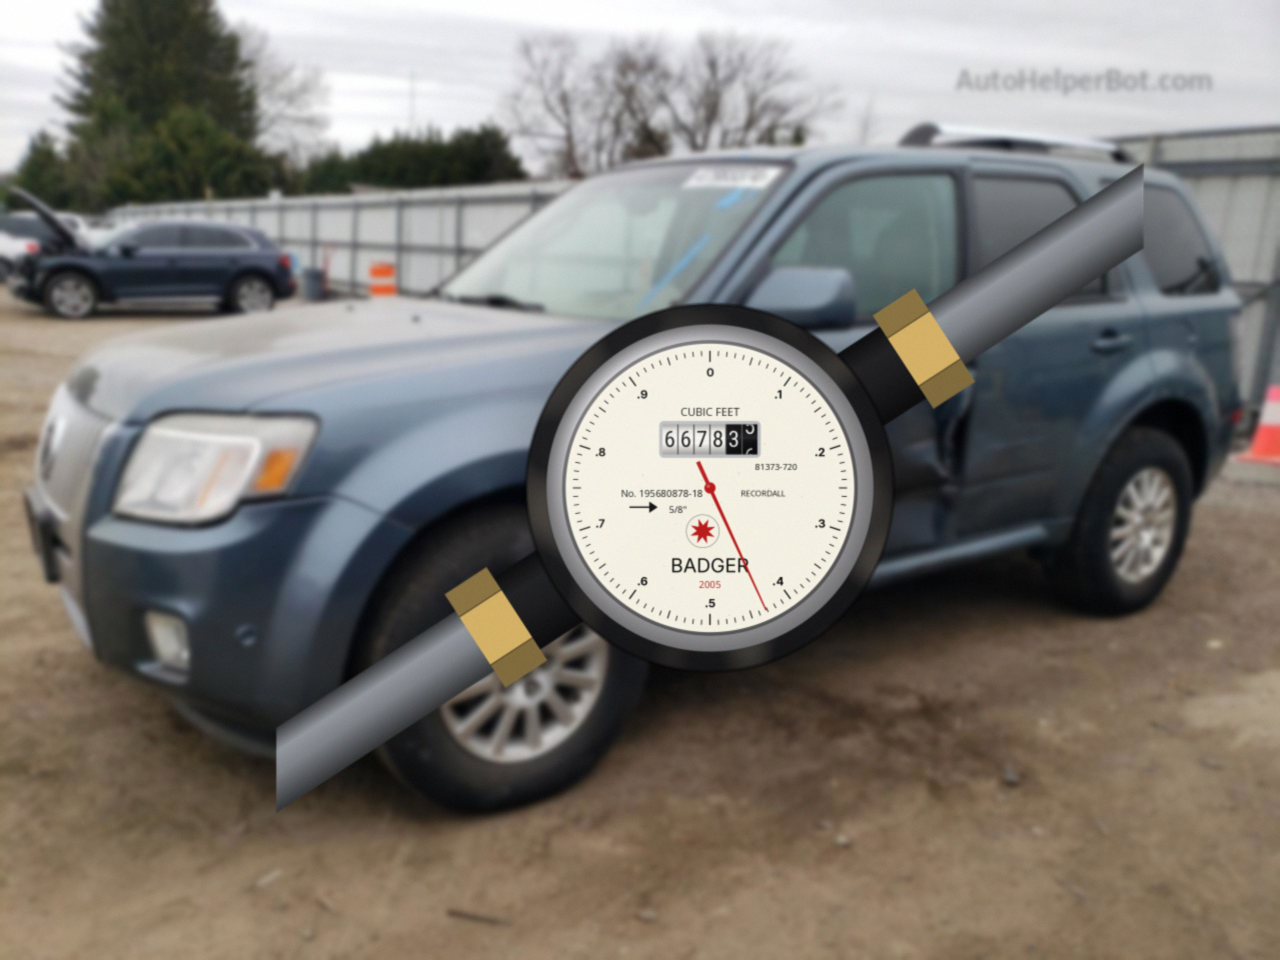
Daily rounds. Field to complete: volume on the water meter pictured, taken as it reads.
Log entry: 667835.43 ft³
